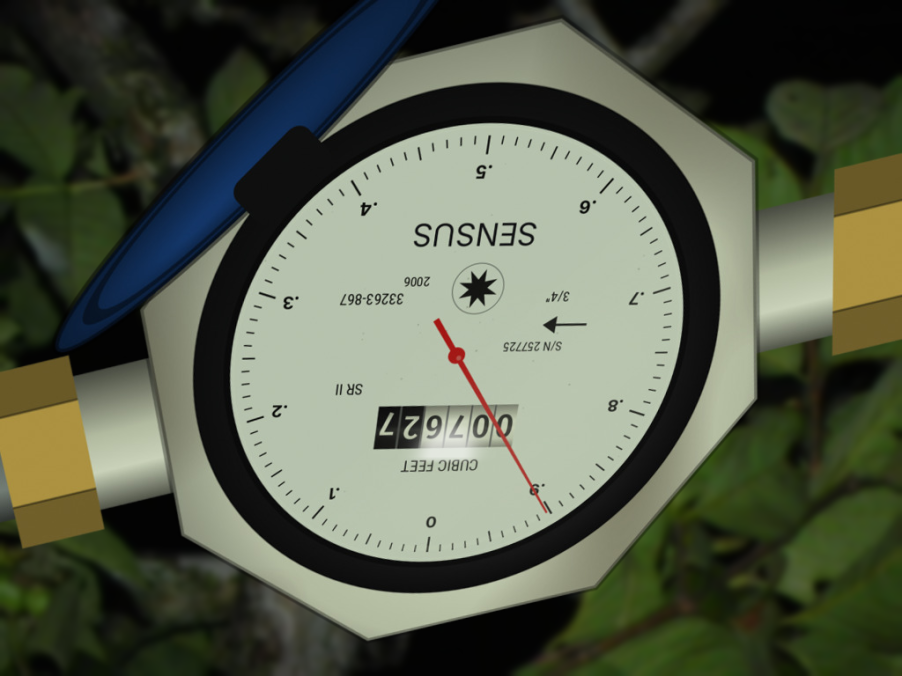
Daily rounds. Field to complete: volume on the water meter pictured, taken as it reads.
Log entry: 7626.90 ft³
